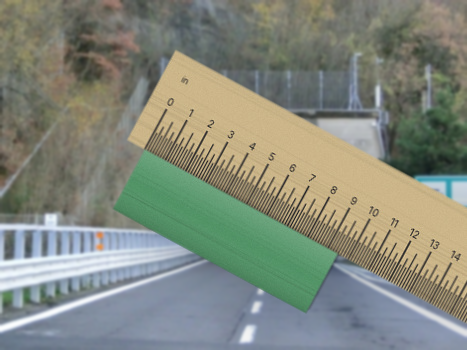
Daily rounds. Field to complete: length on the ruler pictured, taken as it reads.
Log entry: 9.5 in
